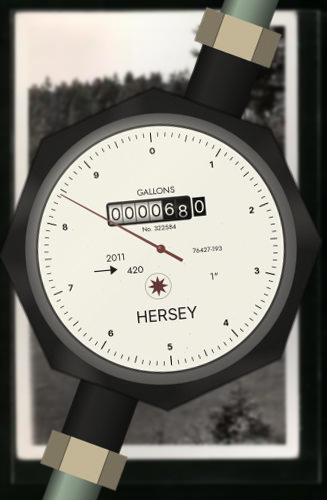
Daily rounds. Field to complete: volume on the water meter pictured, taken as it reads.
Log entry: 678.4 gal
